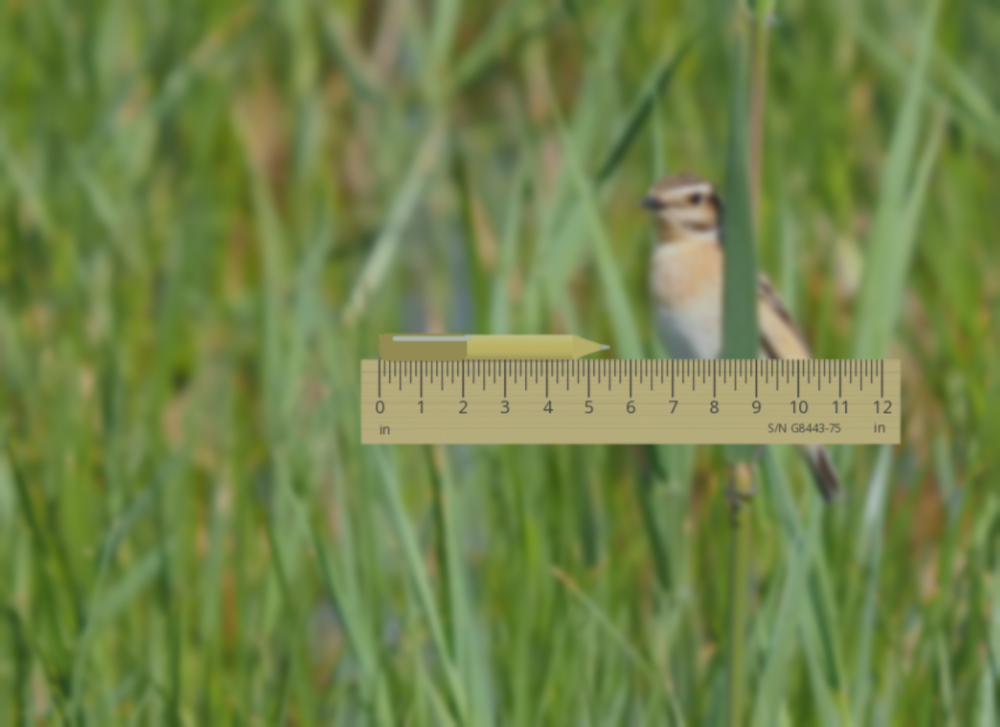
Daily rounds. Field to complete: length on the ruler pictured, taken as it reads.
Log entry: 5.5 in
